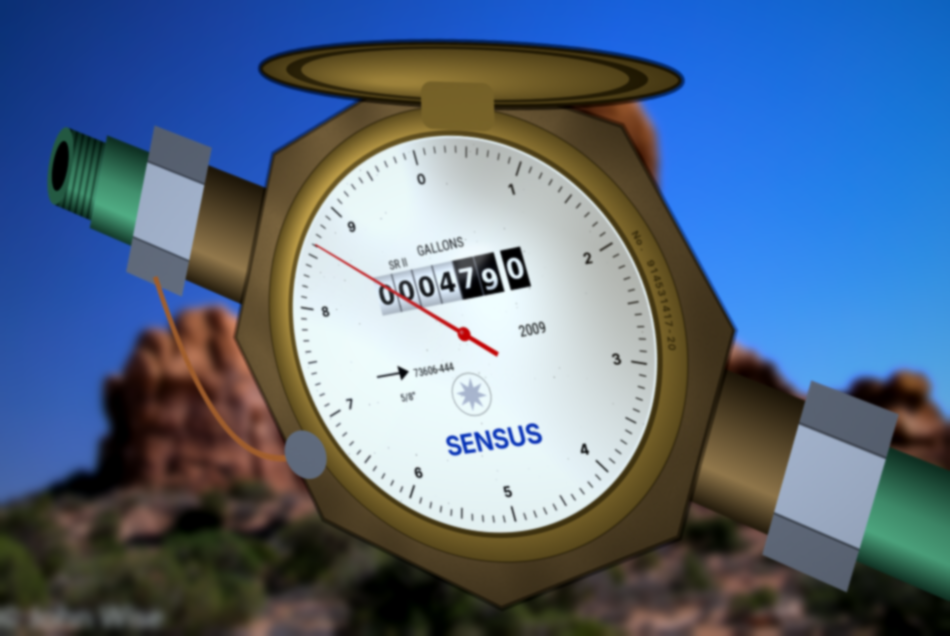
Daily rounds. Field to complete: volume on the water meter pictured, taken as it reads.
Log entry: 4788.6 gal
